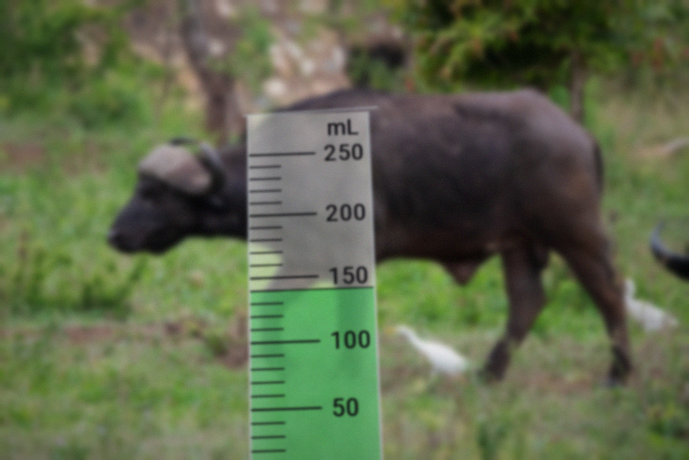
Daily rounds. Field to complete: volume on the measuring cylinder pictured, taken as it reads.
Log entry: 140 mL
